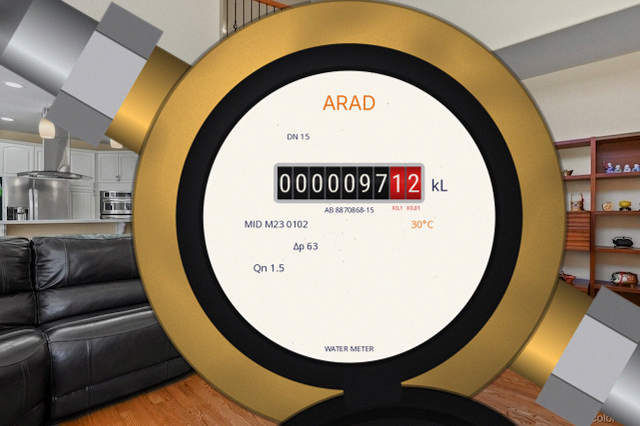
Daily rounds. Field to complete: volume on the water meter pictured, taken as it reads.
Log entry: 97.12 kL
